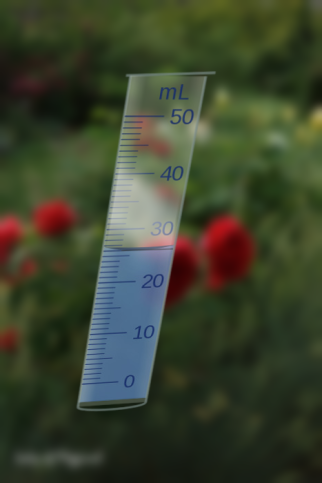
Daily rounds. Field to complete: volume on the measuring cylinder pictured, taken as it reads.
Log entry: 26 mL
